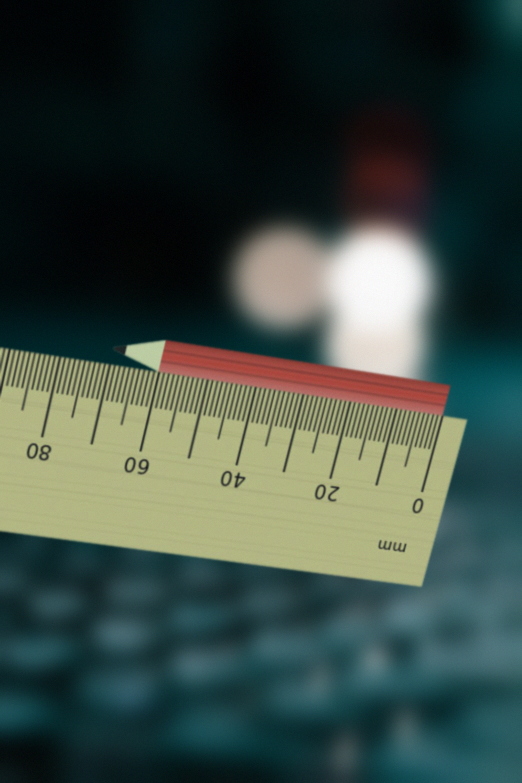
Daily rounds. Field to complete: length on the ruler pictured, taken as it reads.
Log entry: 70 mm
